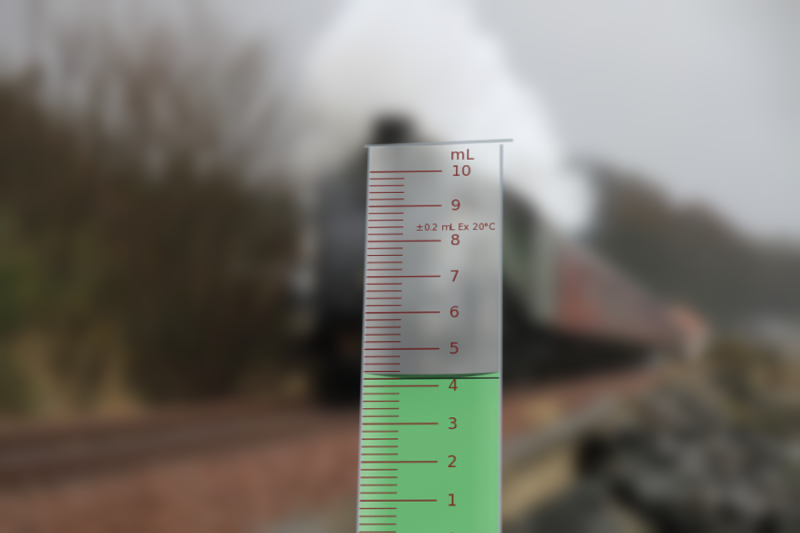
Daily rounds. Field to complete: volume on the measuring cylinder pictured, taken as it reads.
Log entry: 4.2 mL
